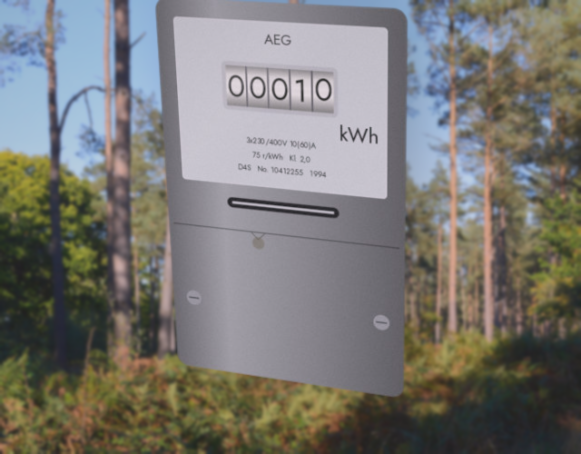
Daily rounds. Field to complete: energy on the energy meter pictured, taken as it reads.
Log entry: 10 kWh
